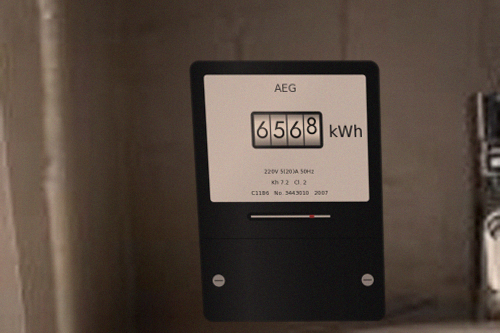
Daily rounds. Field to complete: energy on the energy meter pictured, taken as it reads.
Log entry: 6568 kWh
